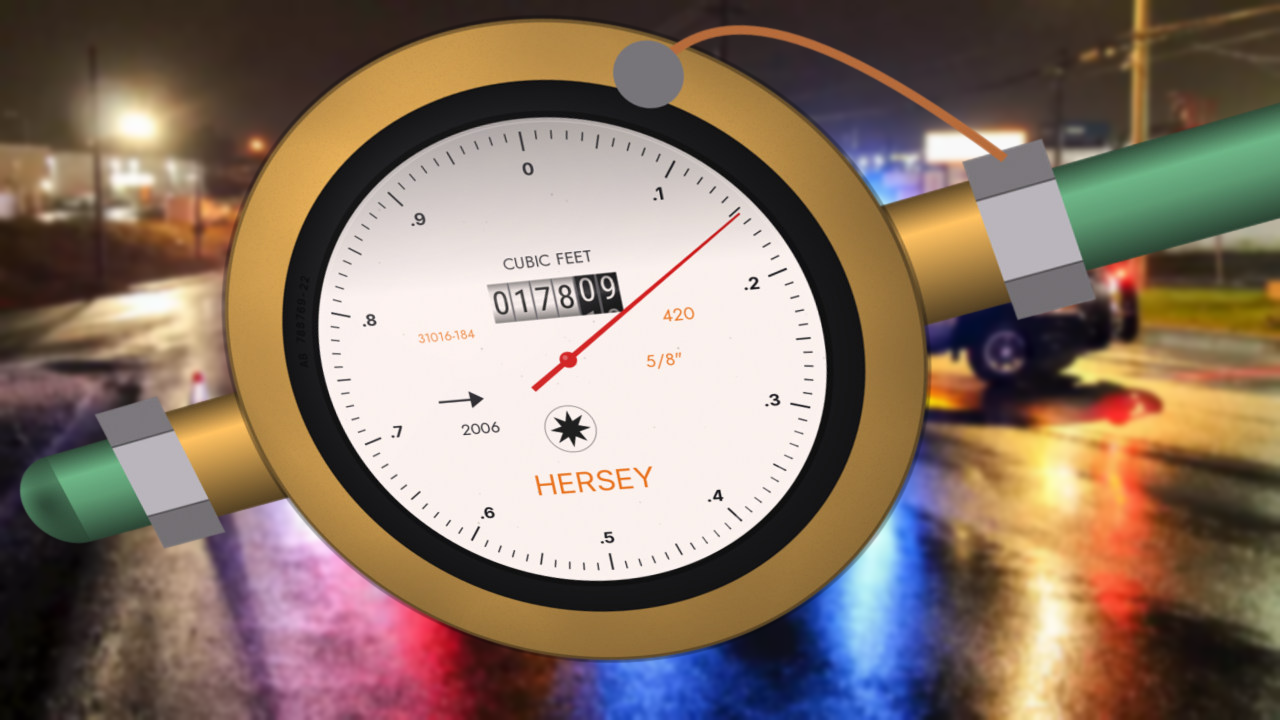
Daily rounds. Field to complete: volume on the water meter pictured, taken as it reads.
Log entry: 17809.15 ft³
